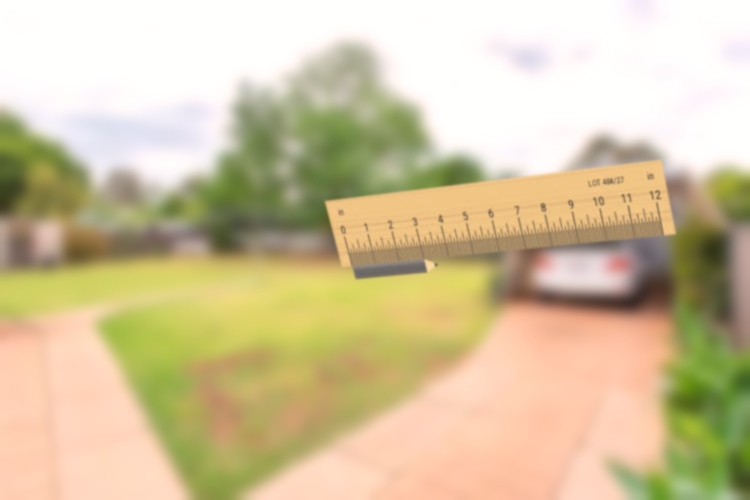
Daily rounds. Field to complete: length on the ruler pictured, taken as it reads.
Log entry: 3.5 in
